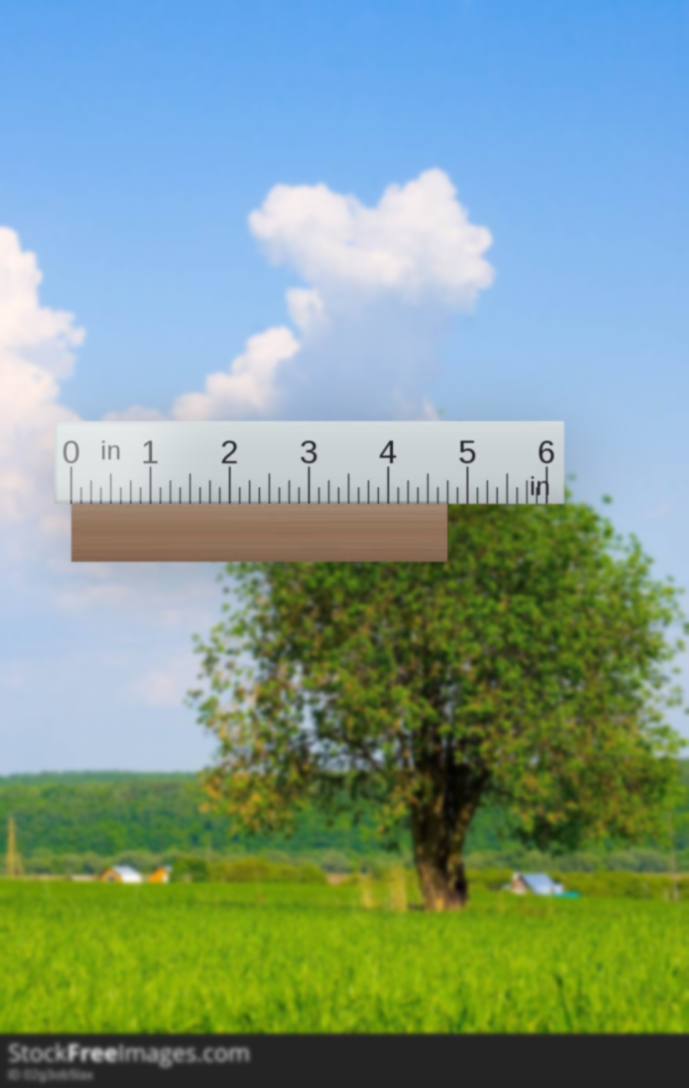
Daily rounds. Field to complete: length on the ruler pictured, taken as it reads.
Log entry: 4.75 in
